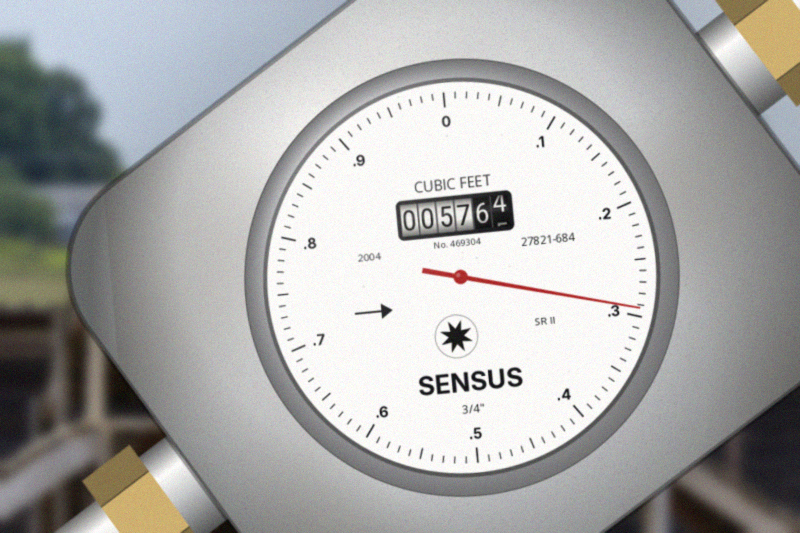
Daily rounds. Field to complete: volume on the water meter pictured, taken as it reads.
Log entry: 5764.29 ft³
